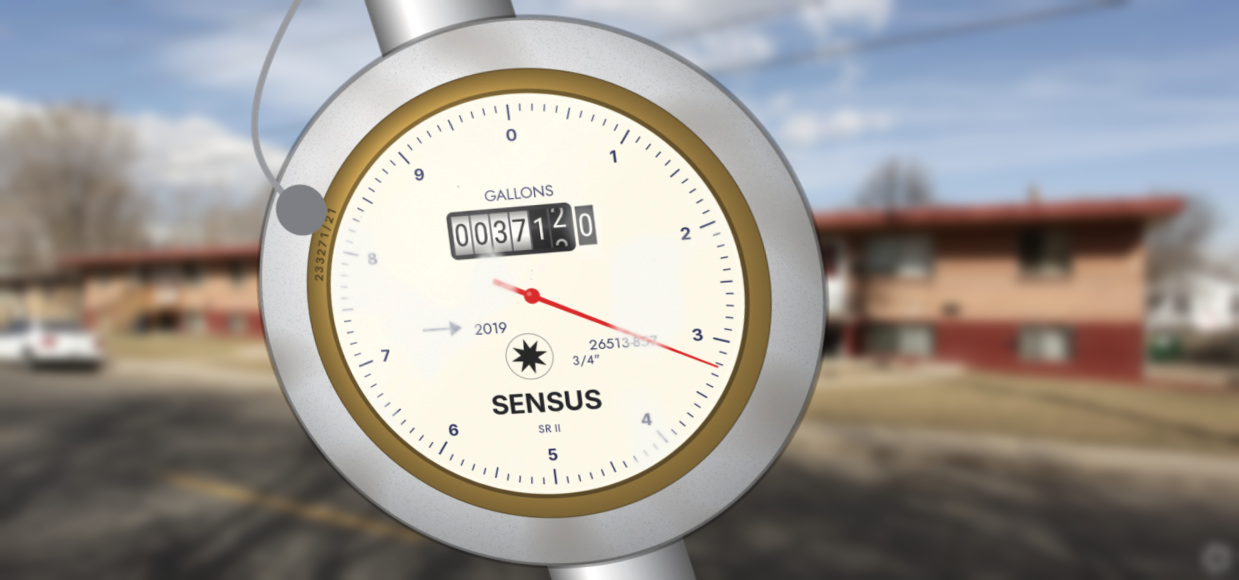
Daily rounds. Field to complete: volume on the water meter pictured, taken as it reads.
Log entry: 37123.2 gal
